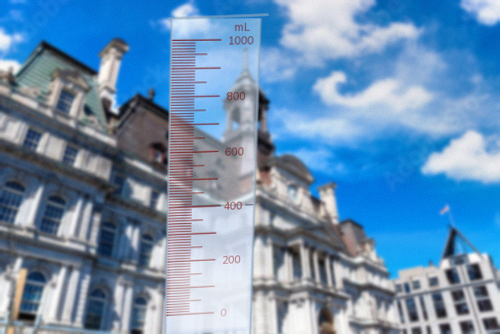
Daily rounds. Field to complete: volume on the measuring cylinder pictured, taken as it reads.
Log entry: 400 mL
